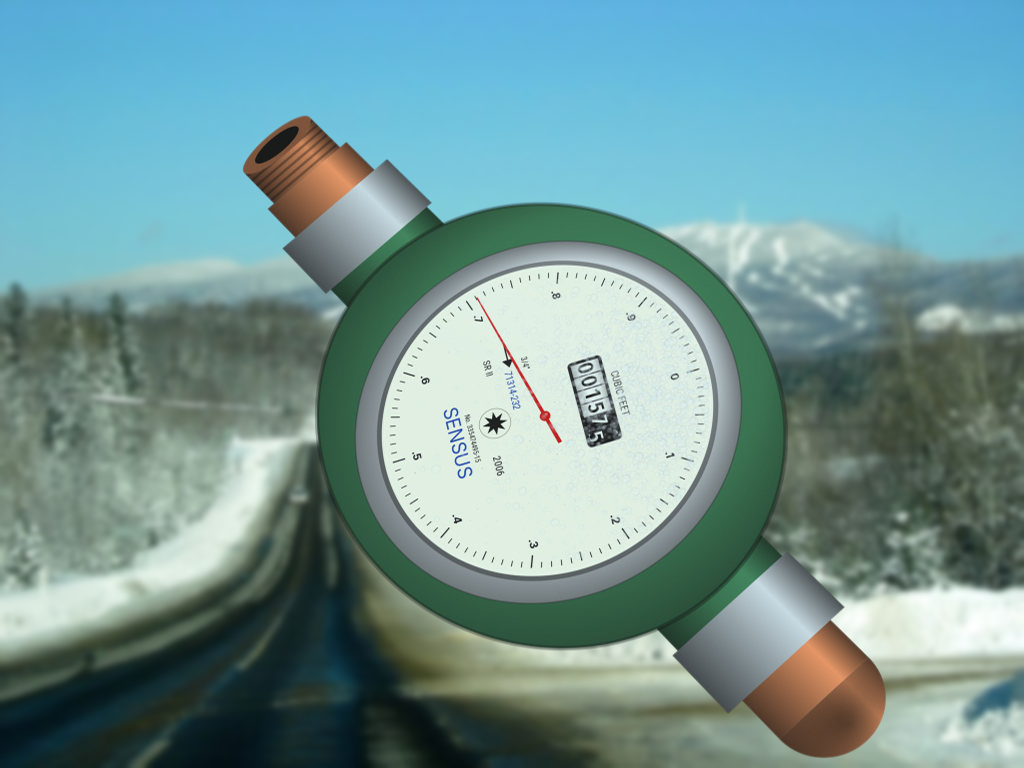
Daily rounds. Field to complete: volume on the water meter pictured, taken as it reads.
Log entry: 1574.71 ft³
